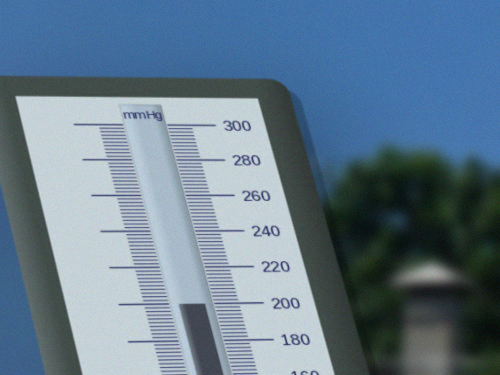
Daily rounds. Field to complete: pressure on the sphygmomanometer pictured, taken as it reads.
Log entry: 200 mmHg
